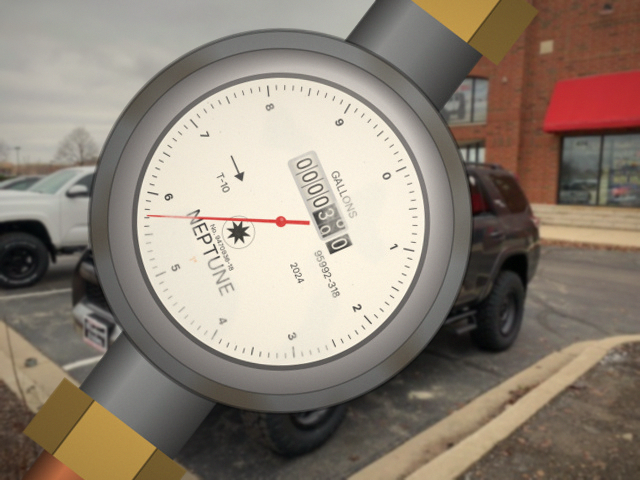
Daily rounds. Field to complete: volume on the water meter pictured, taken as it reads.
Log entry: 385.7 gal
